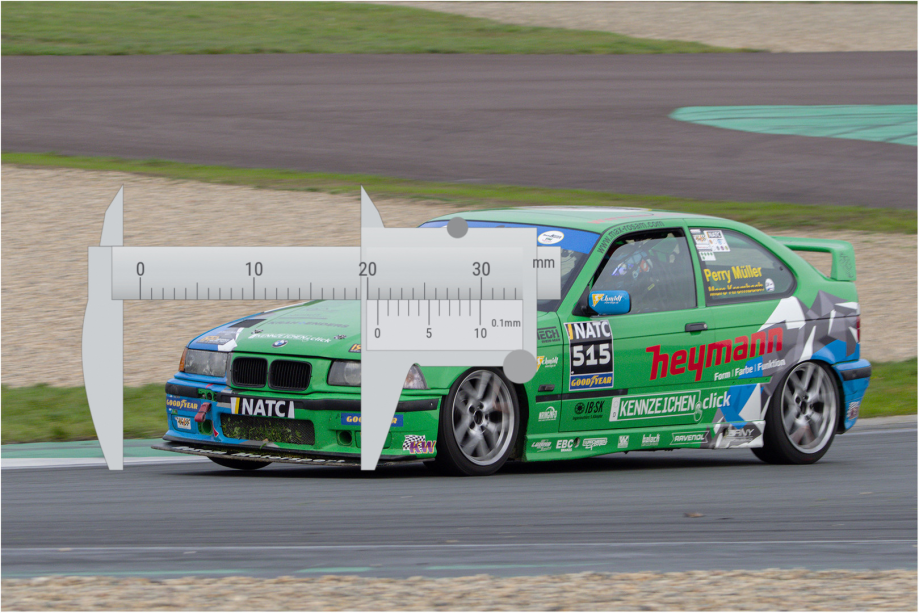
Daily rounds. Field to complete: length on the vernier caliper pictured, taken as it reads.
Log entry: 20.9 mm
